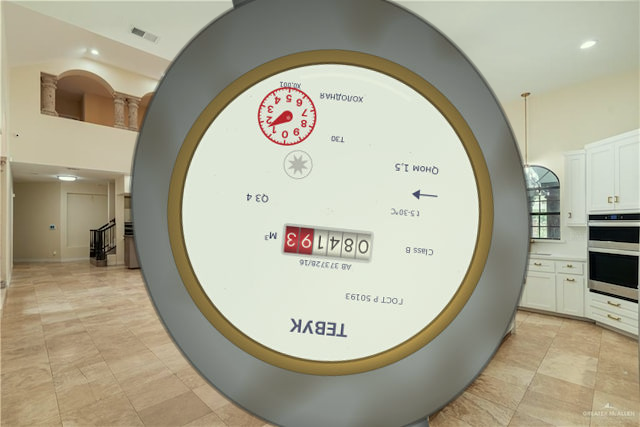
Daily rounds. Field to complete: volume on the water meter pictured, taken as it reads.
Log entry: 841.931 m³
